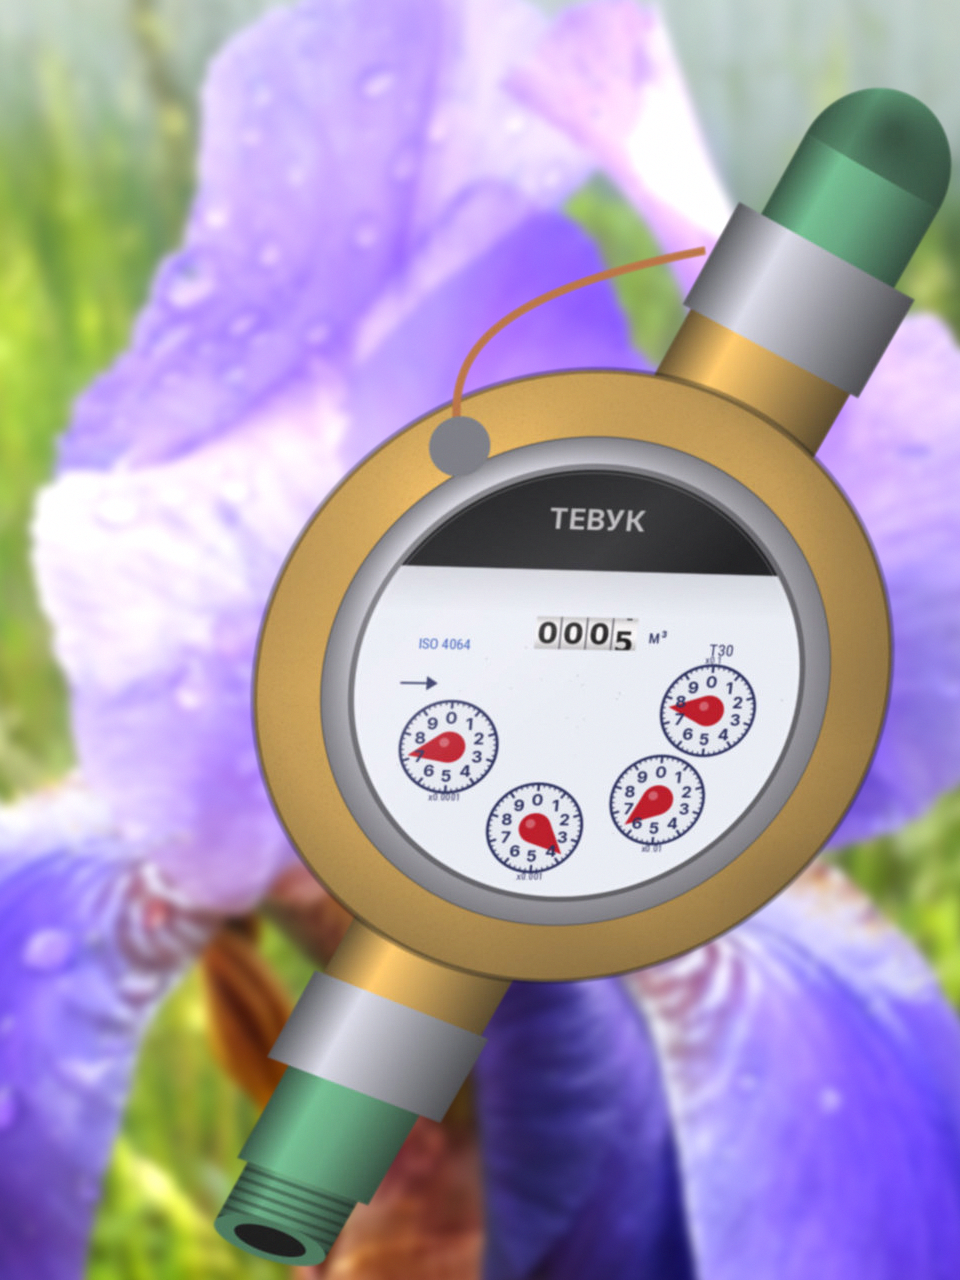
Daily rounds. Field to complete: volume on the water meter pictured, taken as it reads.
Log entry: 4.7637 m³
